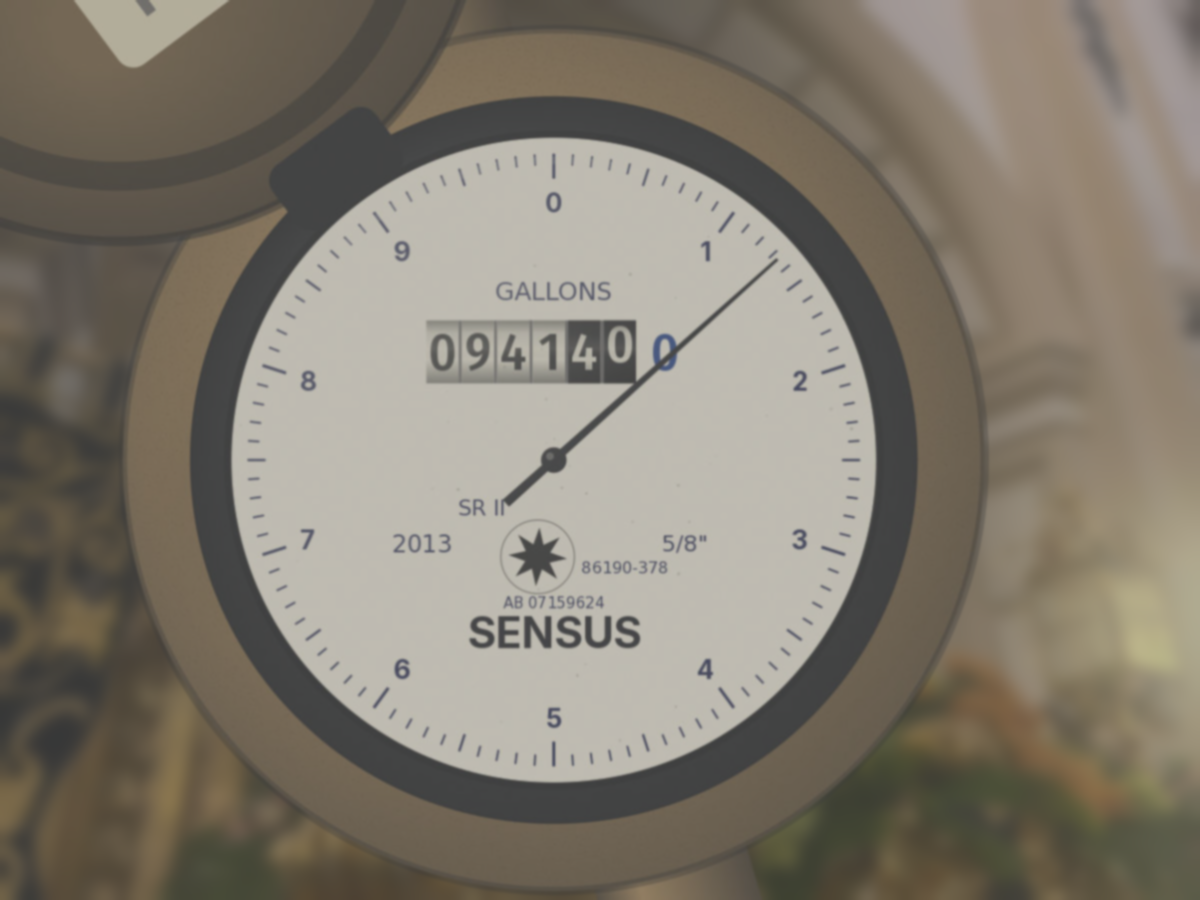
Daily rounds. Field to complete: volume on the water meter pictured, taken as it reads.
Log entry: 941401.3 gal
